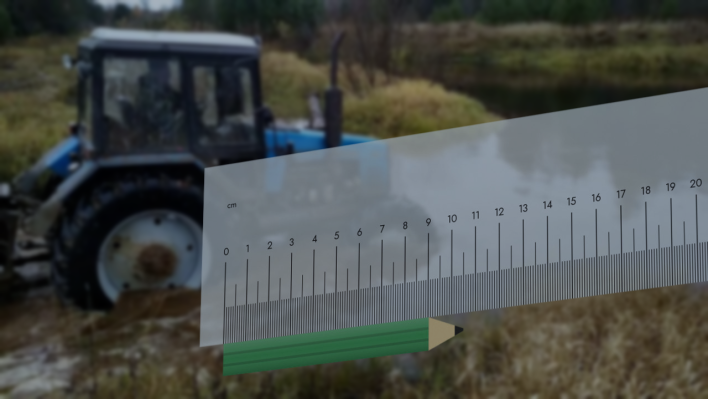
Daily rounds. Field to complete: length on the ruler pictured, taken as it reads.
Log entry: 10.5 cm
